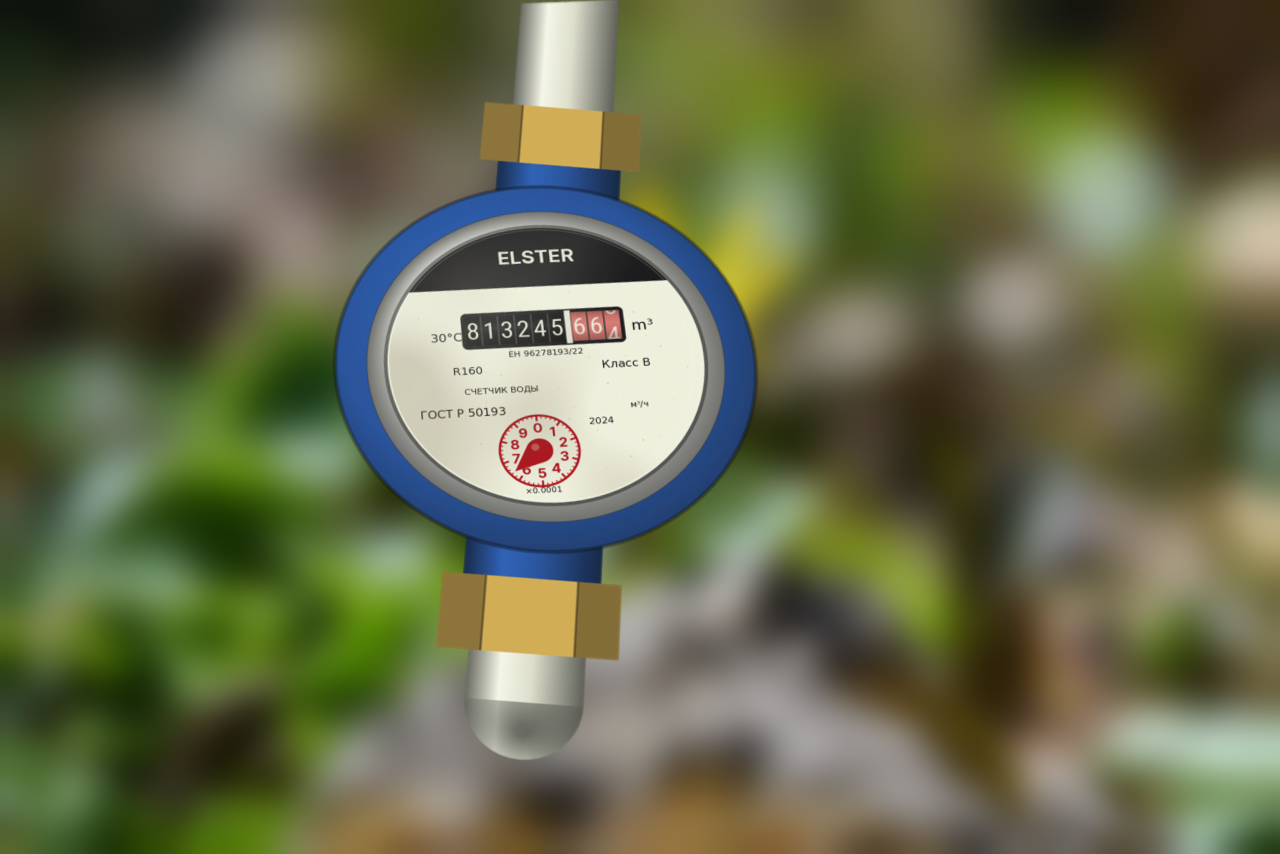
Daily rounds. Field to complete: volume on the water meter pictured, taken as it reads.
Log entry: 813245.6636 m³
